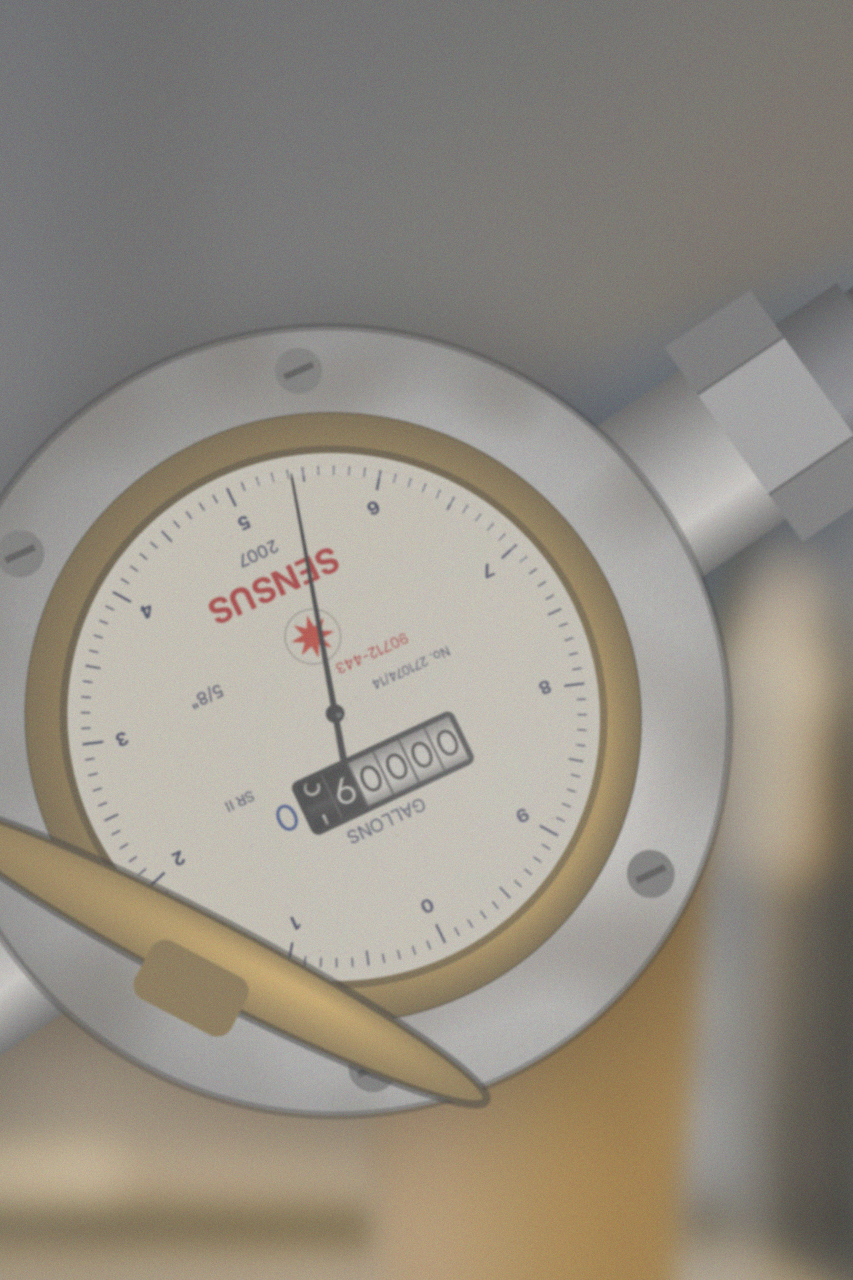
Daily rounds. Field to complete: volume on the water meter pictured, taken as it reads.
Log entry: 915.4 gal
